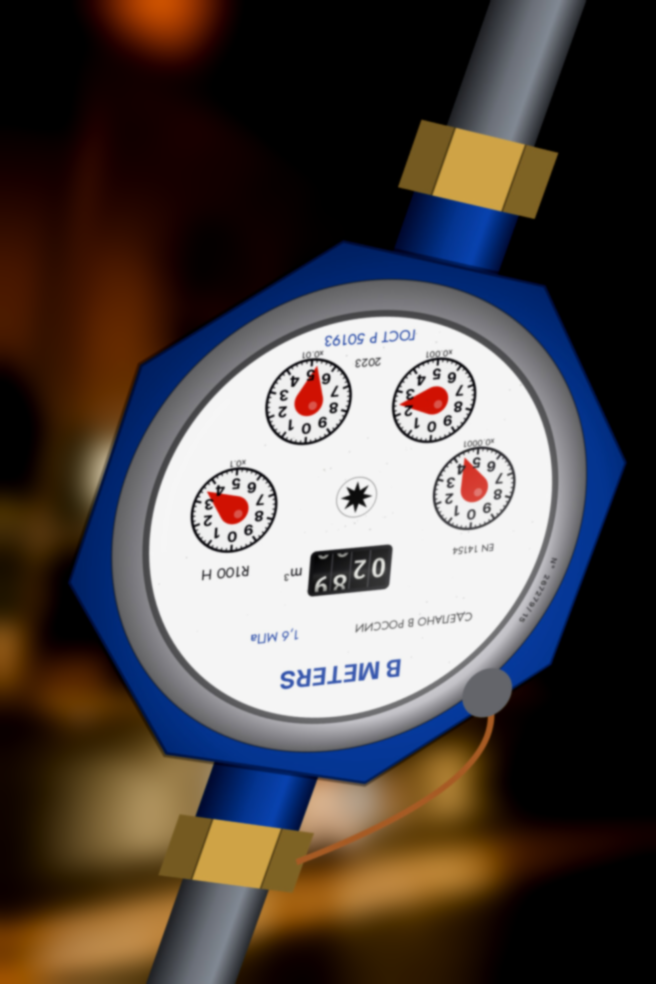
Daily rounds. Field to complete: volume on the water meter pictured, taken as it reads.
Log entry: 289.3524 m³
